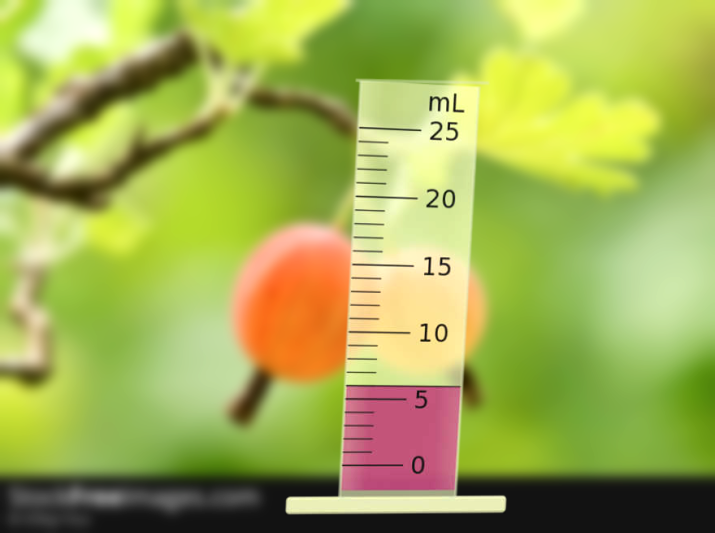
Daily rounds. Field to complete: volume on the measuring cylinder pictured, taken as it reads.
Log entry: 6 mL
